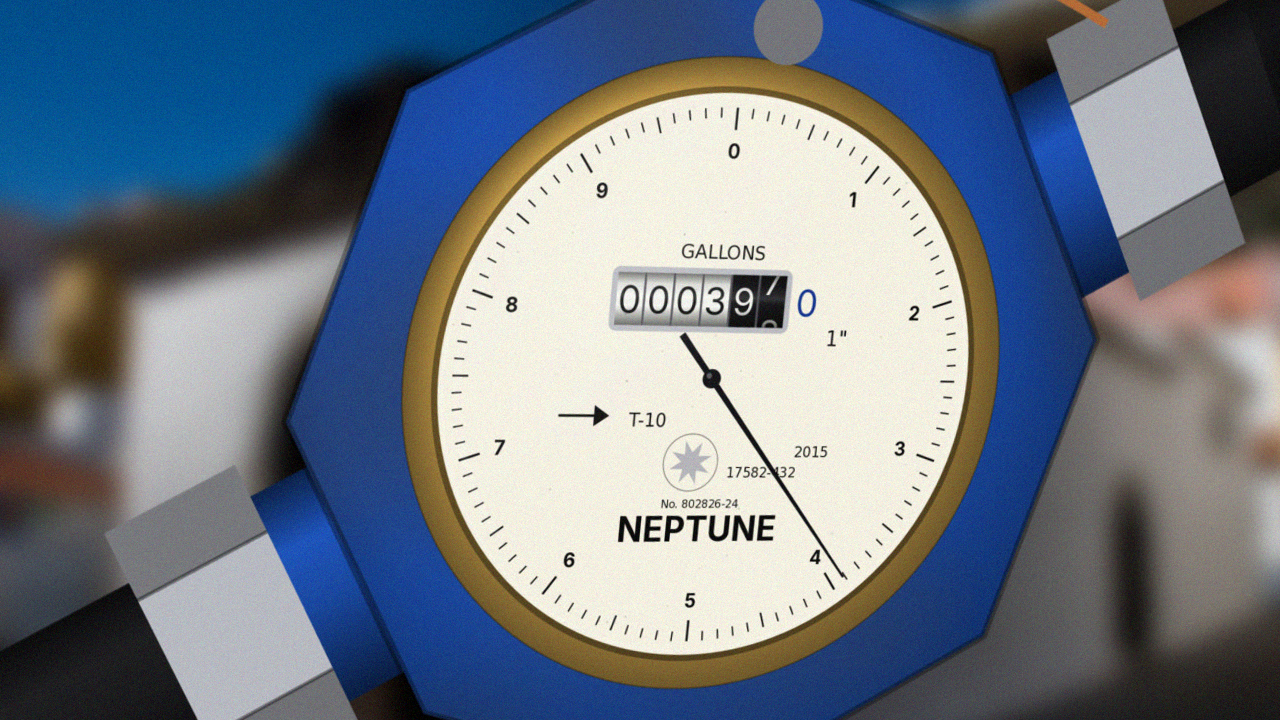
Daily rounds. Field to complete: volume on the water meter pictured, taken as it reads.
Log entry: 3973.9 gal
